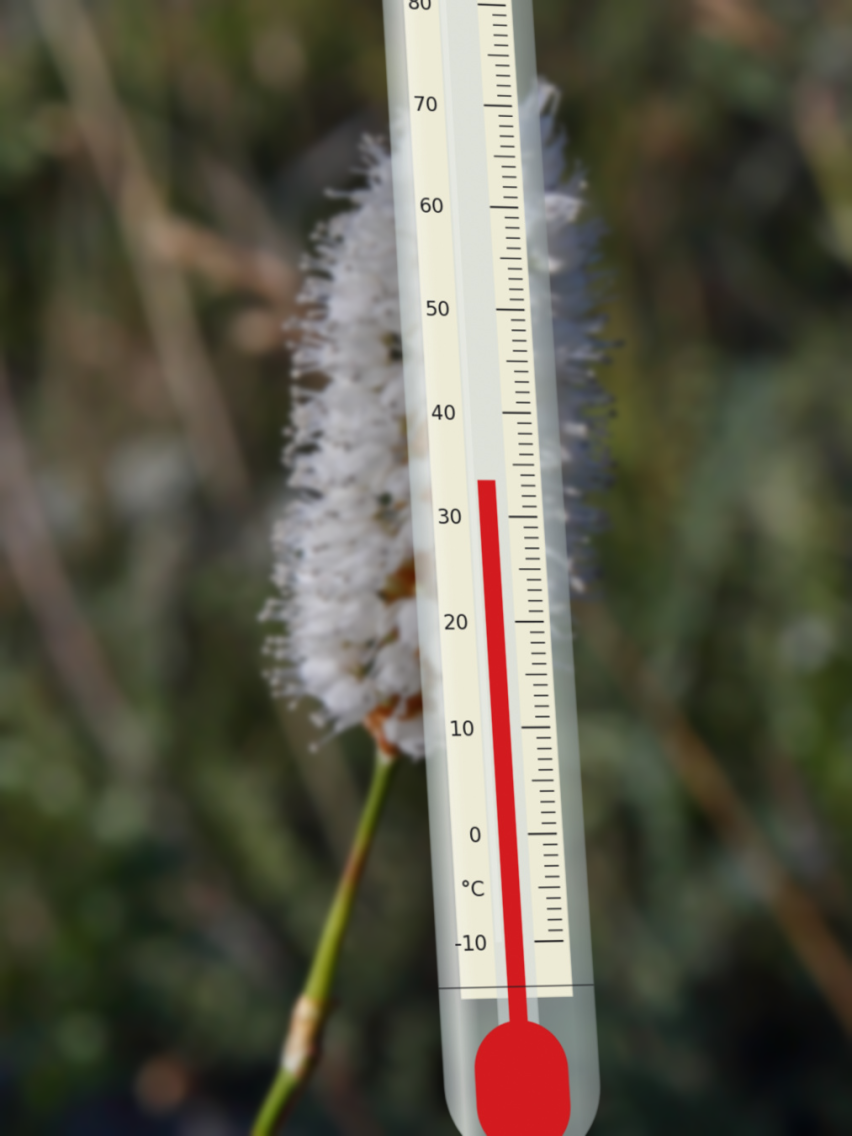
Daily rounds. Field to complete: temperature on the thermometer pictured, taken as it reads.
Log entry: 33.5 °C
